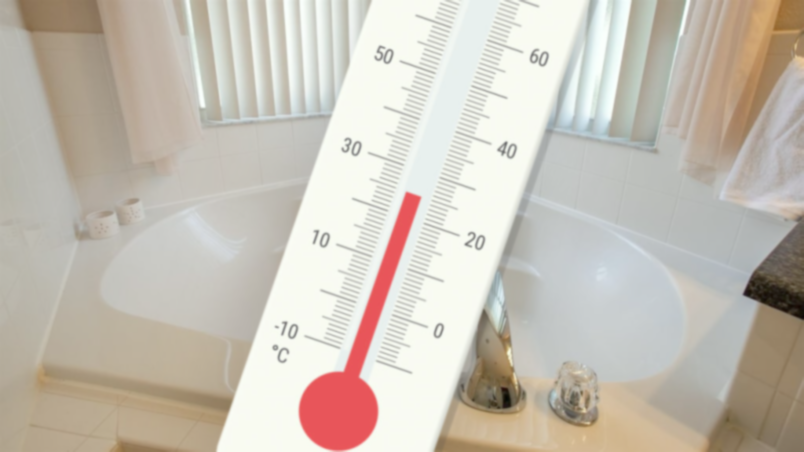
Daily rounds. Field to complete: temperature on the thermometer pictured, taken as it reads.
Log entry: 25 °C
